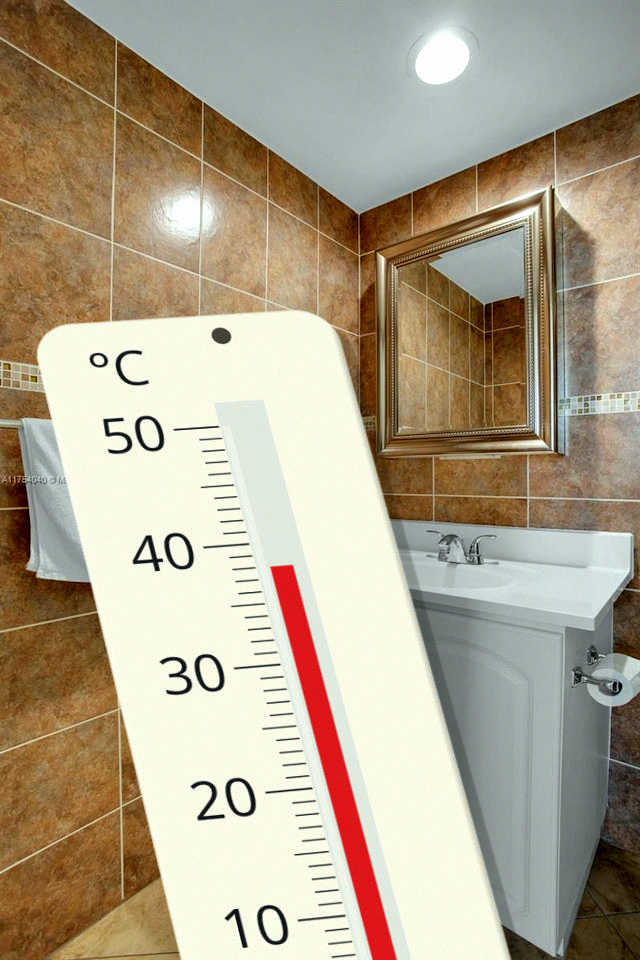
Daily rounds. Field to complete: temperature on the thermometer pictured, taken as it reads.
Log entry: 38 °C
